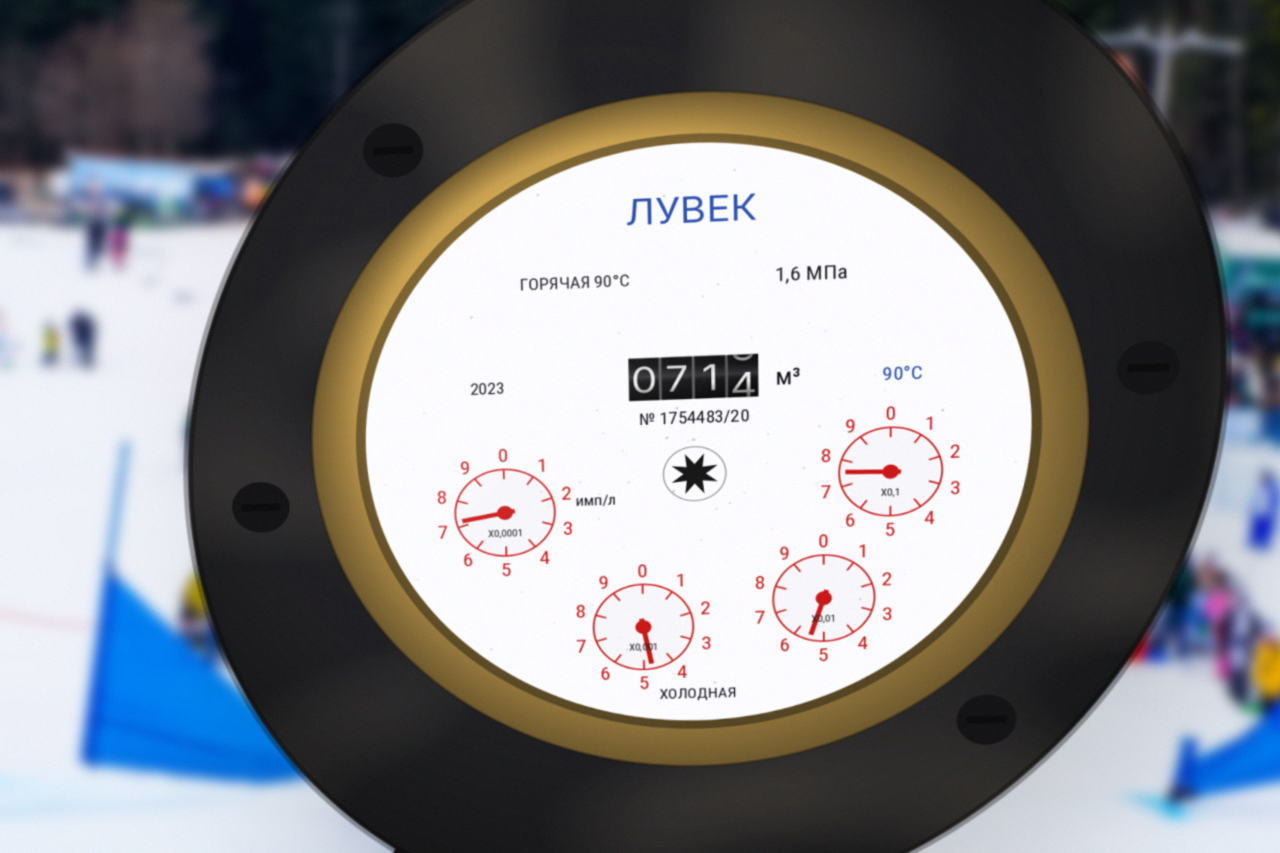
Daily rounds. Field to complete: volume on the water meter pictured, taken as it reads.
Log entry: 713.7547 m³
